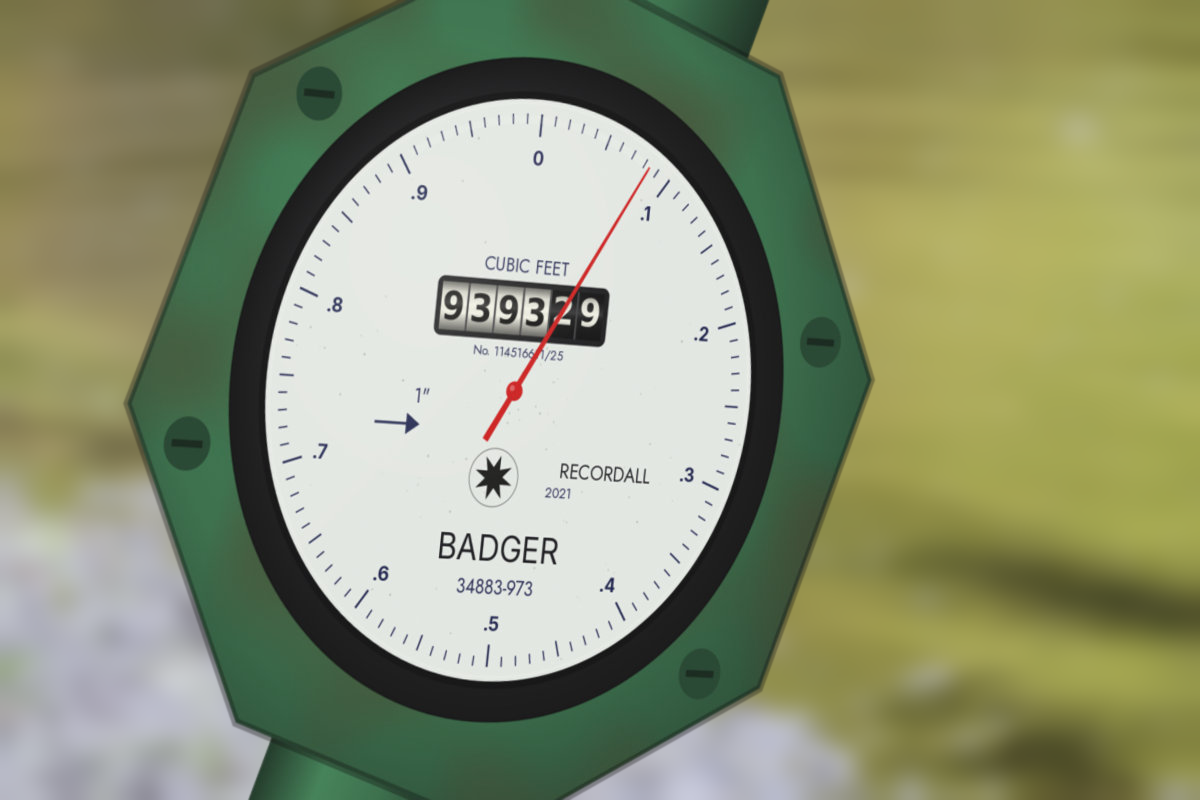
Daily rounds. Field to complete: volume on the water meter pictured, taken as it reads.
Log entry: 939329.08 ft³
